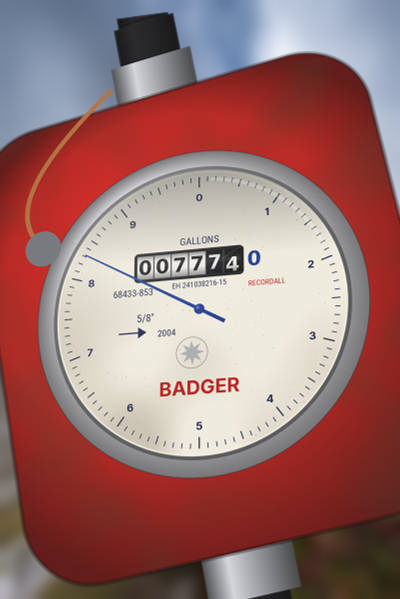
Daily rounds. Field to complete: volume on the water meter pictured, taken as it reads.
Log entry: 77738.3 gal
